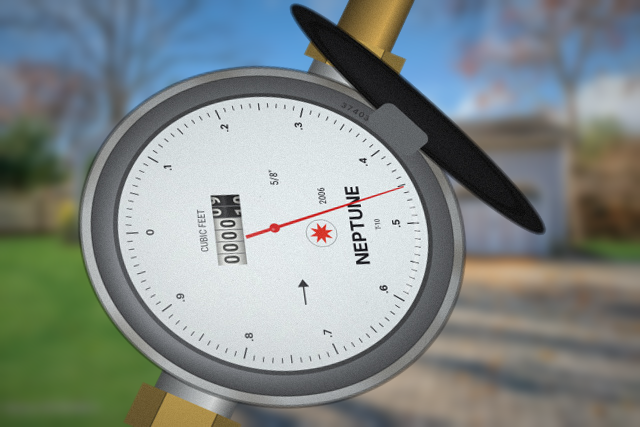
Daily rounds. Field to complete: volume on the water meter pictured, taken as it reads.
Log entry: 9.45 ft³
